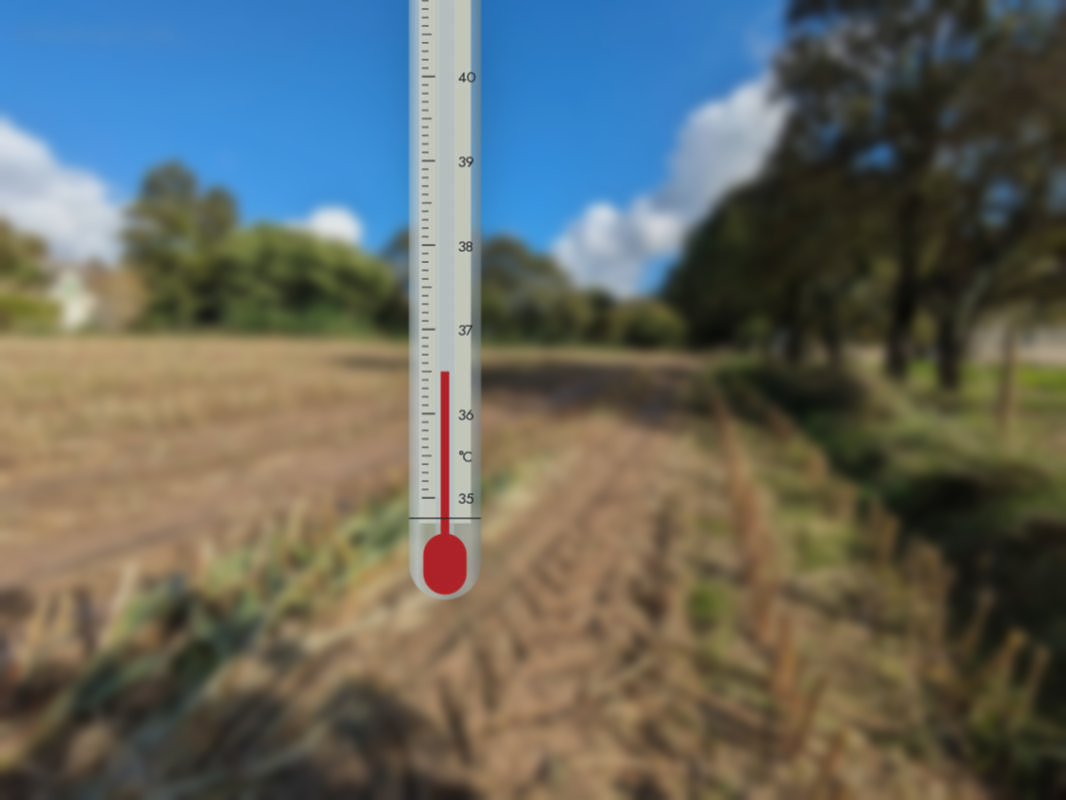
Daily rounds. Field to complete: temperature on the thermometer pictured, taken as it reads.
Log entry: 36.5 °C
